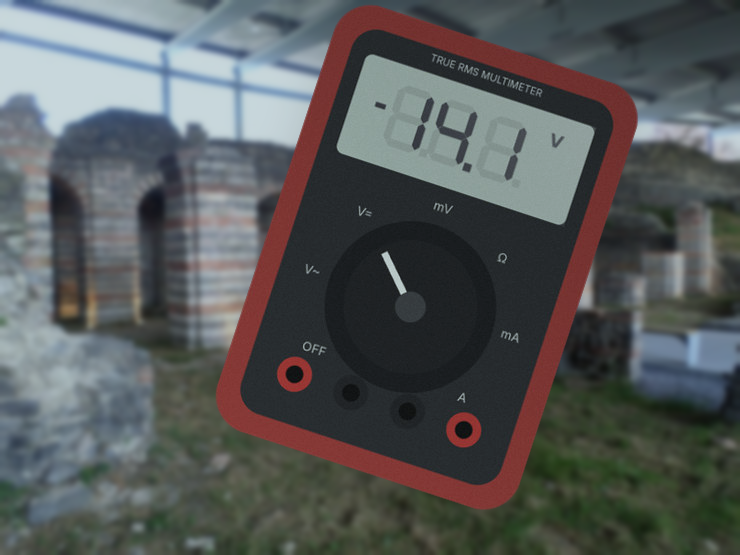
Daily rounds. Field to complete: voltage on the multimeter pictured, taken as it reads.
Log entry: -14.1 V
